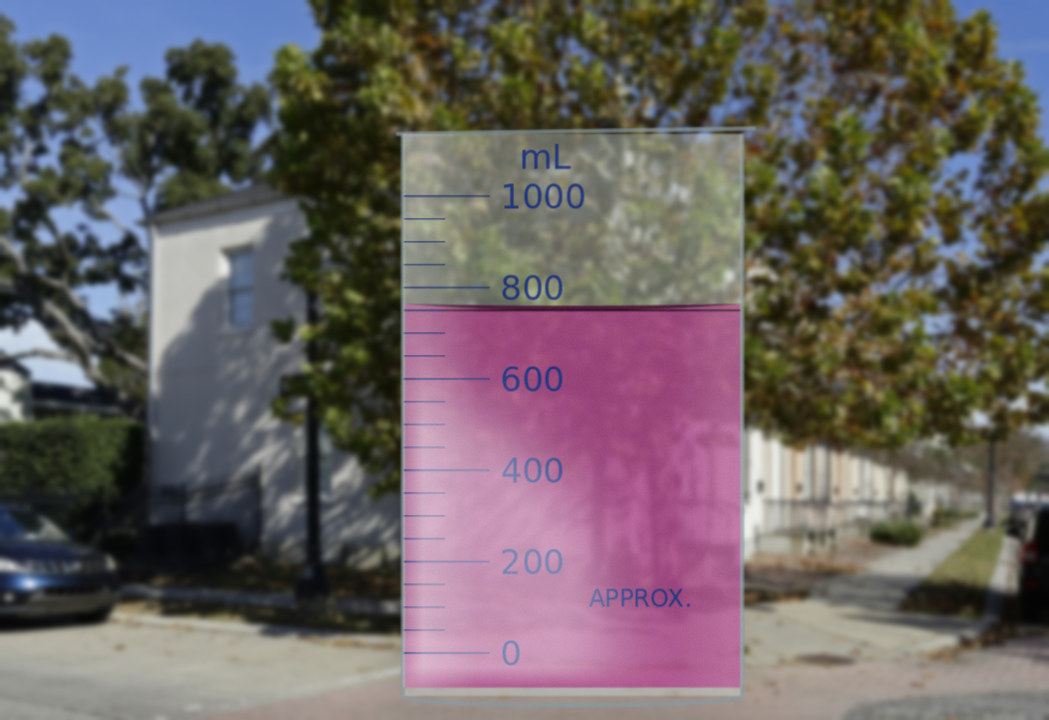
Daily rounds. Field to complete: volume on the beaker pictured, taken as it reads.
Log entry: 750 mL
